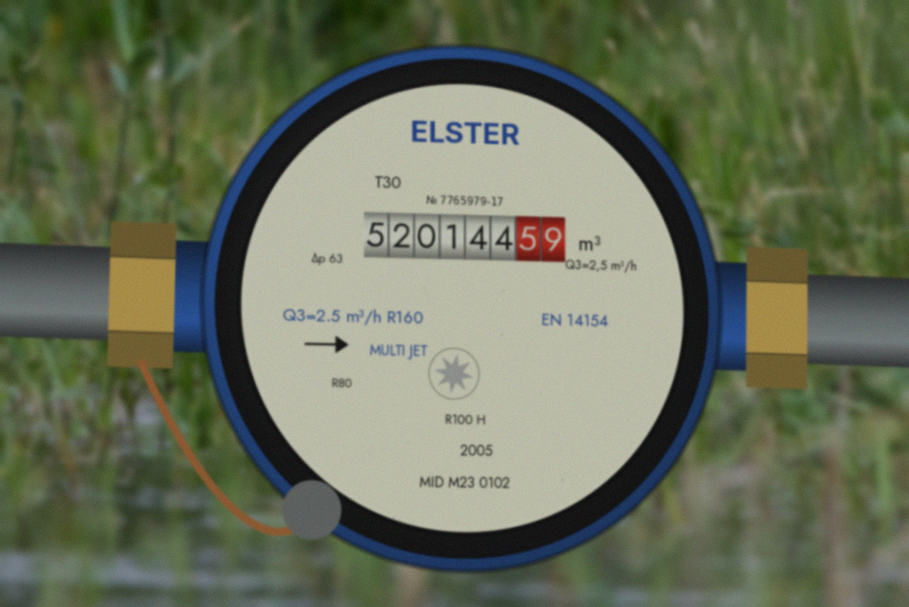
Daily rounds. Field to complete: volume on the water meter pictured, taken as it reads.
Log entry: 520144.59 m³
